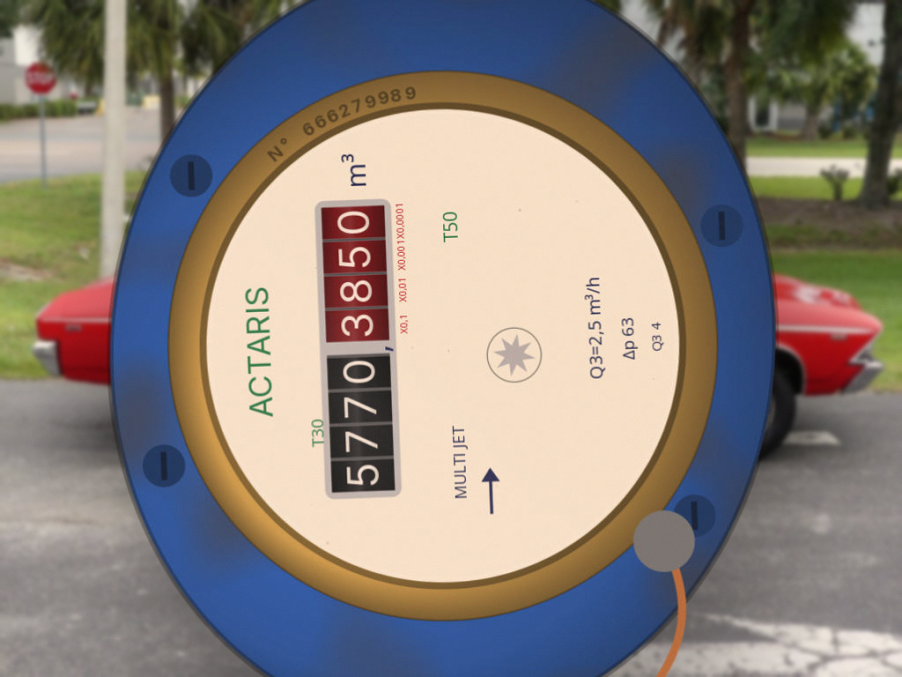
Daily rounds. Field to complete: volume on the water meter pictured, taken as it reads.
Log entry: 5770.3850 m³
